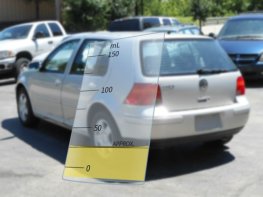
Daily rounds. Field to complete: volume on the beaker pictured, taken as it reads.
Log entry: 25 mL
